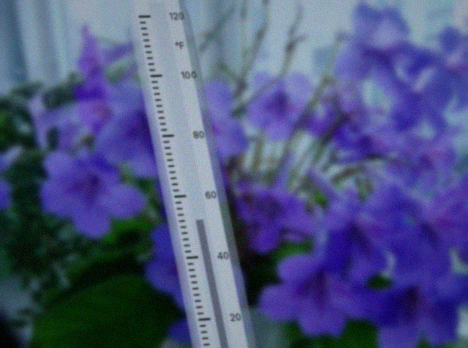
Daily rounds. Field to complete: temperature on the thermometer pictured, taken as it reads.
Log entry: 52 °F
